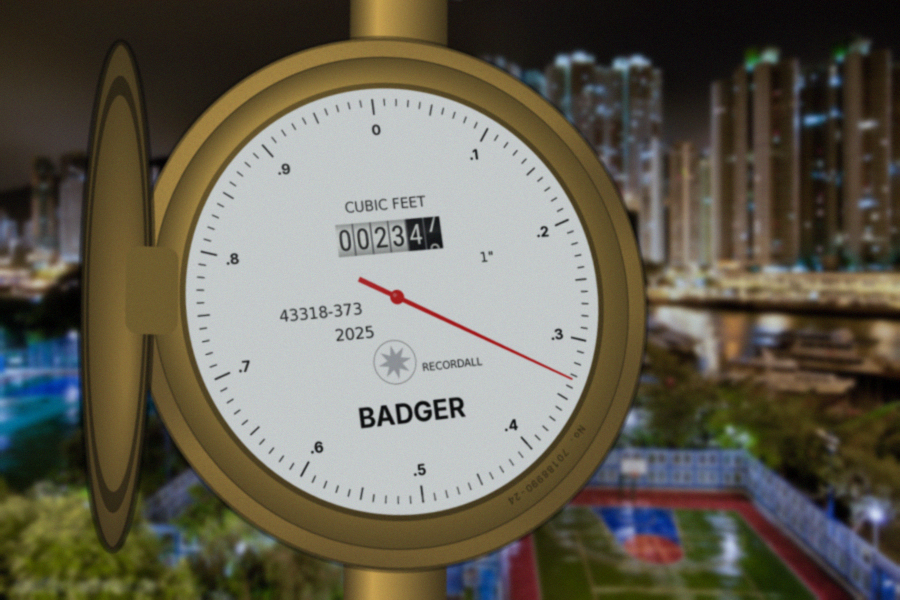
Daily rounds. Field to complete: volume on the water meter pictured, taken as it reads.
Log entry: 2347.33 ft³
